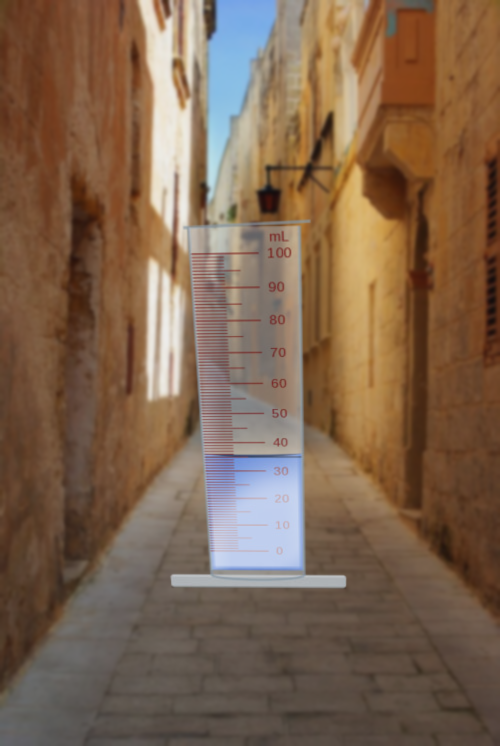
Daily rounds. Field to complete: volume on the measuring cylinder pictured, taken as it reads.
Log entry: 35 mL
